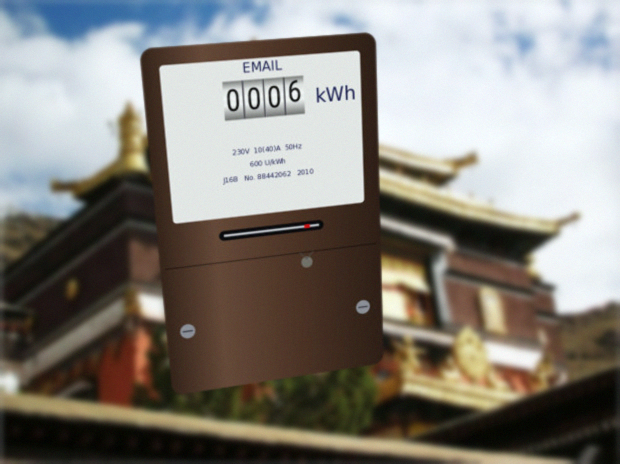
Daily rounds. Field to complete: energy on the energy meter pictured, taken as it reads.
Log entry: 6 kWh
